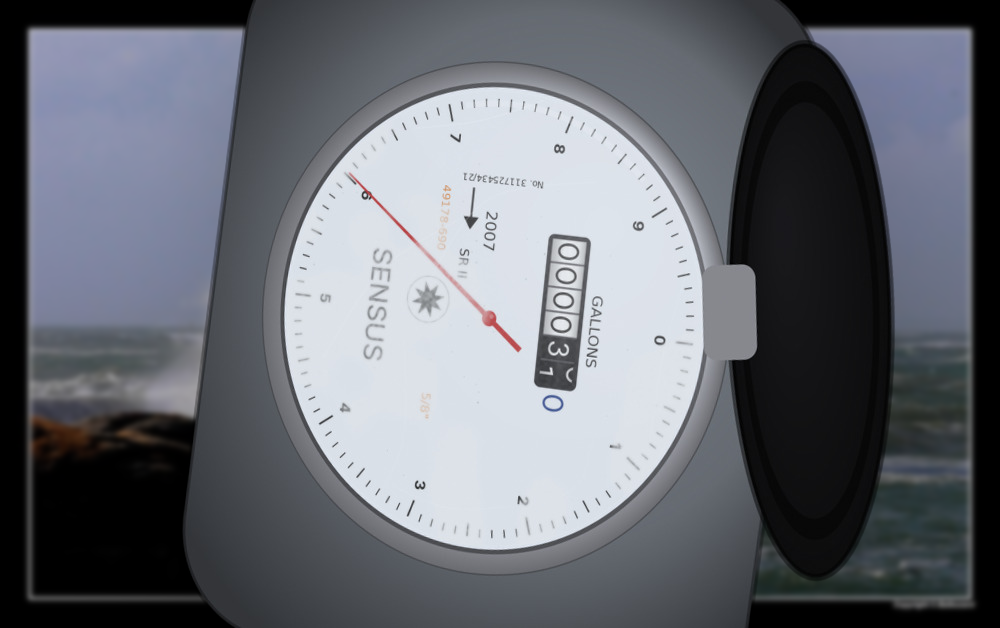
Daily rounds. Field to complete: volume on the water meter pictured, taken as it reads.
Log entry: 306.0 gal
